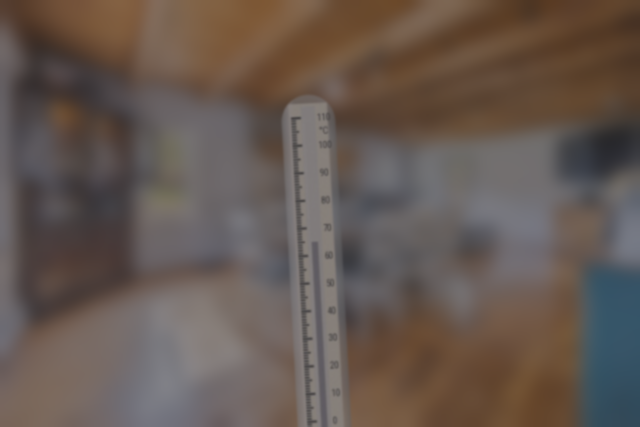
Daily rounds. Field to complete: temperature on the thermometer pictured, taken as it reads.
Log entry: 65 °C
